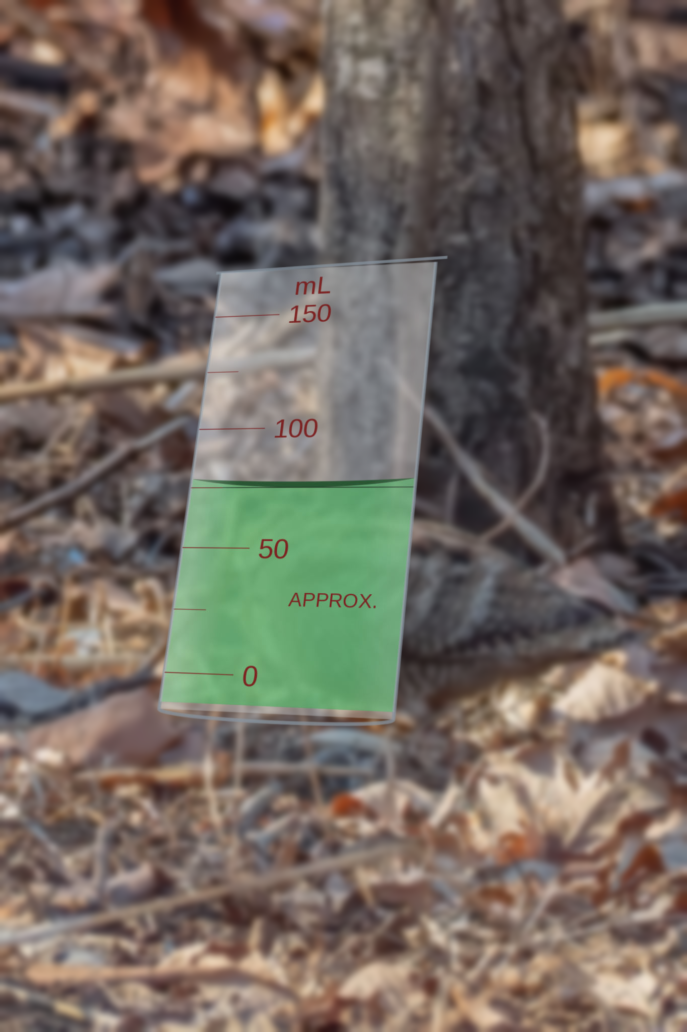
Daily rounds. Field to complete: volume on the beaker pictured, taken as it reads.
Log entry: 75 mL
